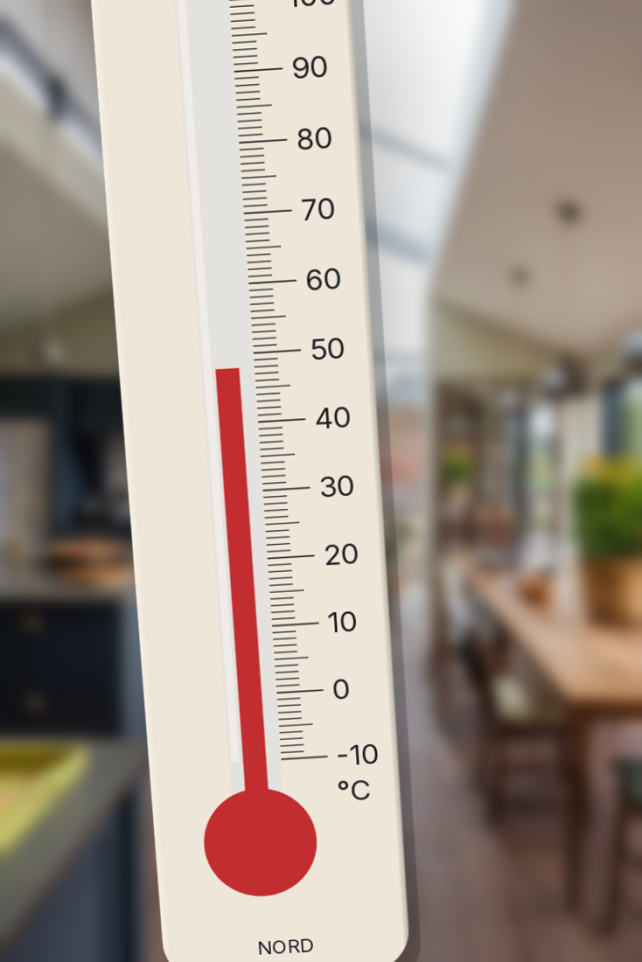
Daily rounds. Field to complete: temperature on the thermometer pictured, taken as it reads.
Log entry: 48 °C
